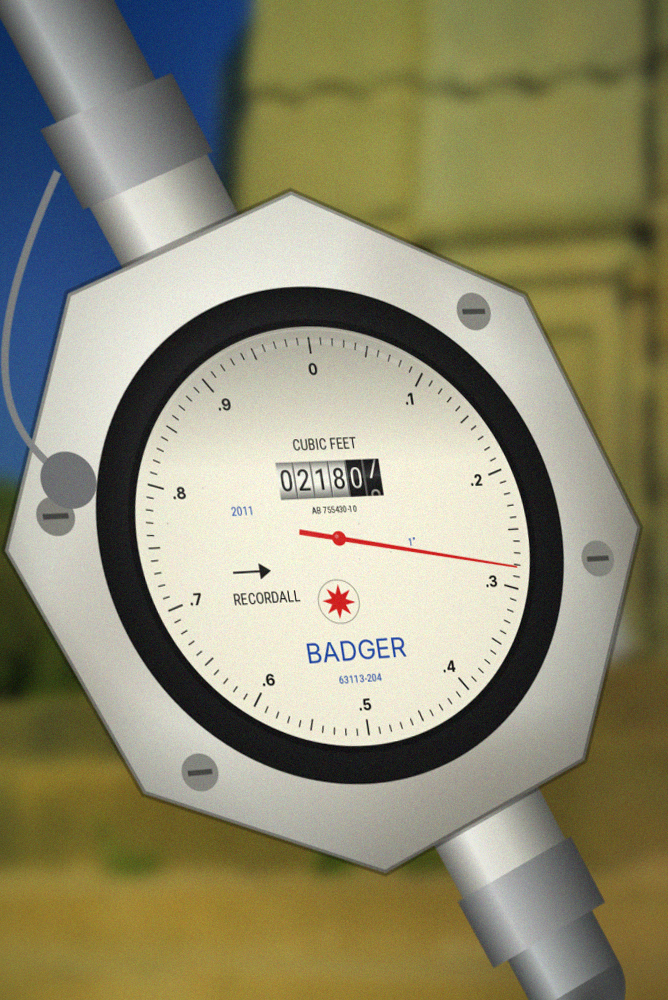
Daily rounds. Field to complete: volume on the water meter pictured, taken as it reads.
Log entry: 21807.28 ft³
